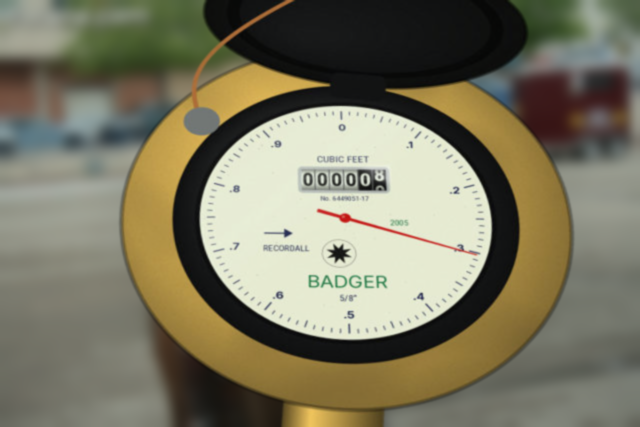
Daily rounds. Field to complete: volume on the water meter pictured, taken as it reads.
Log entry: 8.30 ft³
